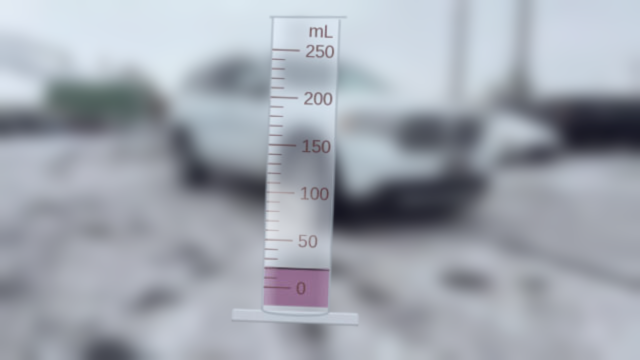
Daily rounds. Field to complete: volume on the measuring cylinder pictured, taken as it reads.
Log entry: 20 mL
